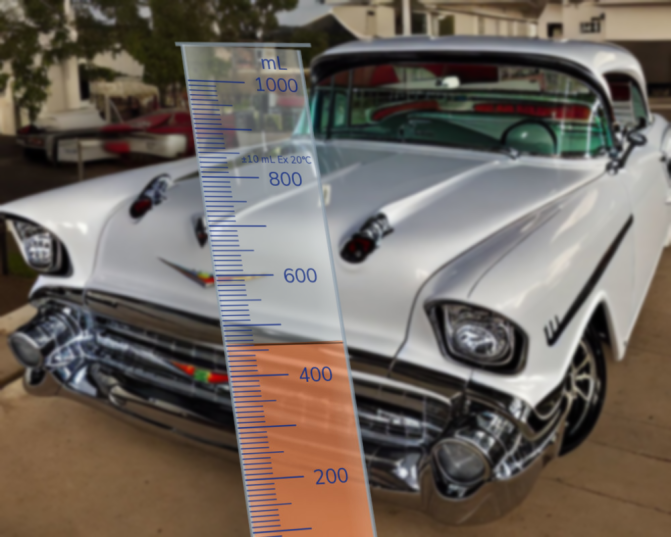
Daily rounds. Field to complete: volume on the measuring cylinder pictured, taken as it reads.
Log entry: 460 mL
